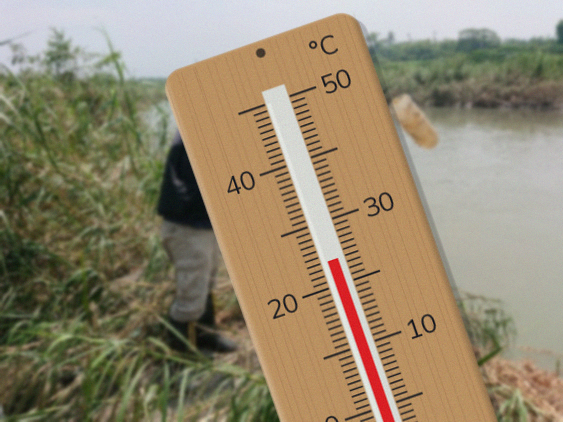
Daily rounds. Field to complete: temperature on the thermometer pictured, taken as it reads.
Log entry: 24 °C
